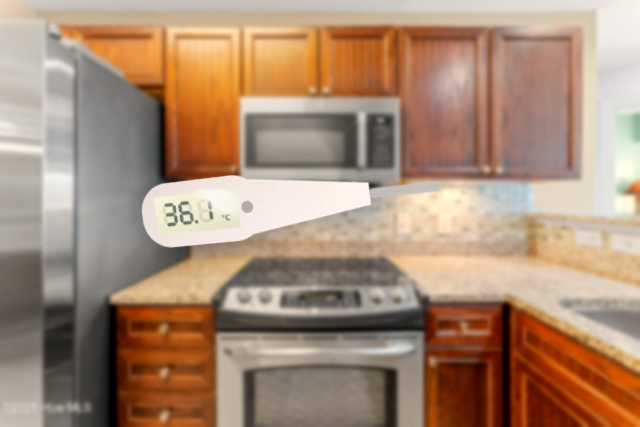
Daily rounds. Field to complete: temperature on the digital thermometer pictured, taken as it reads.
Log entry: 36.1 °C
